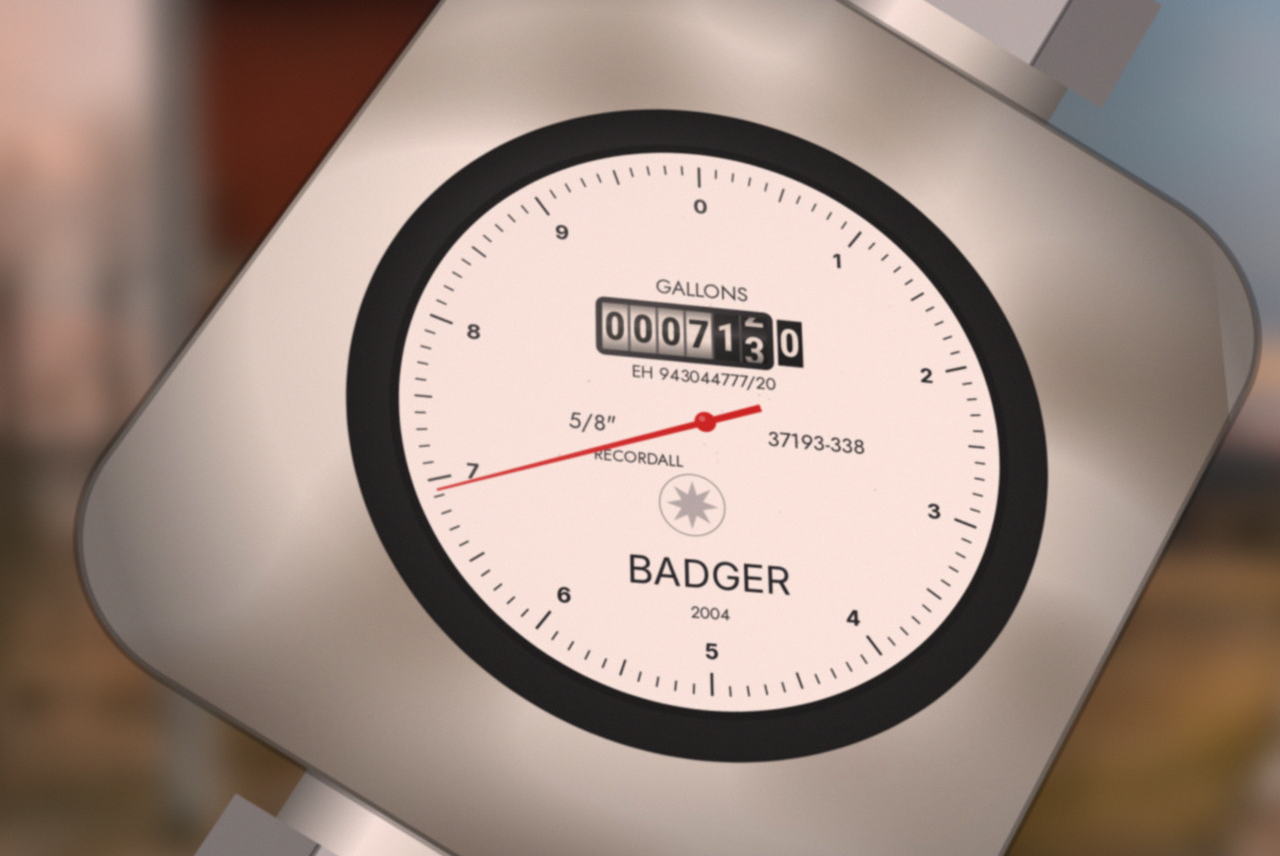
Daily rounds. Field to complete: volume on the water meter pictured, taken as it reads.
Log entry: 7126.9 gal
